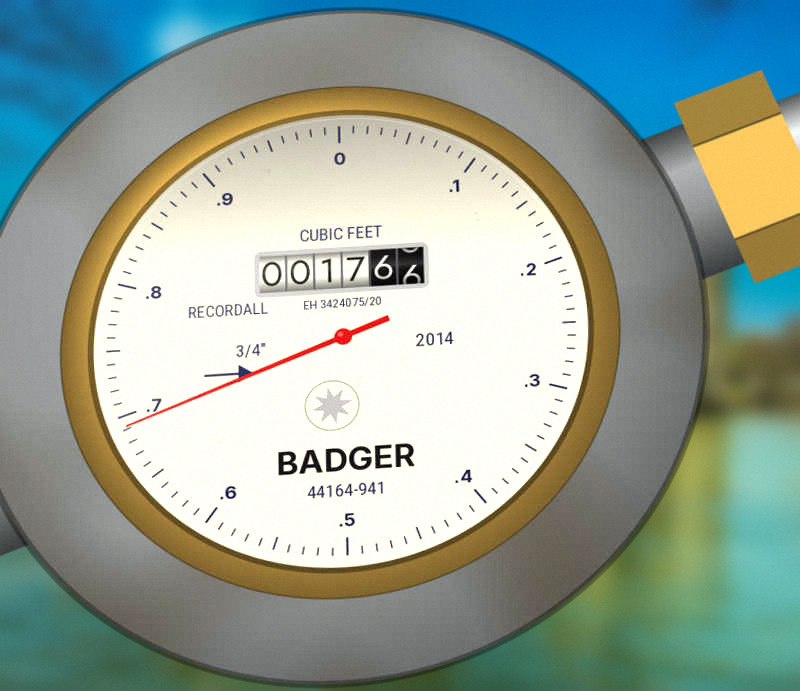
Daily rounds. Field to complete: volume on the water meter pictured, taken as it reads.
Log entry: 1765.69 ft³
